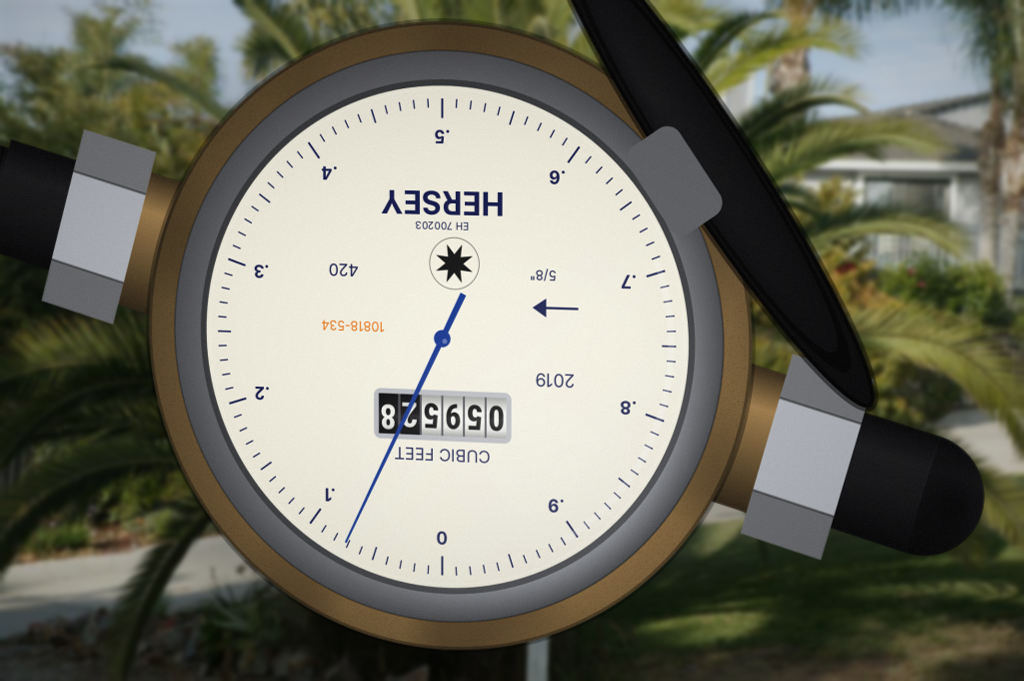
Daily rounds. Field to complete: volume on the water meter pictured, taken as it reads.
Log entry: 59528.07 ft³
